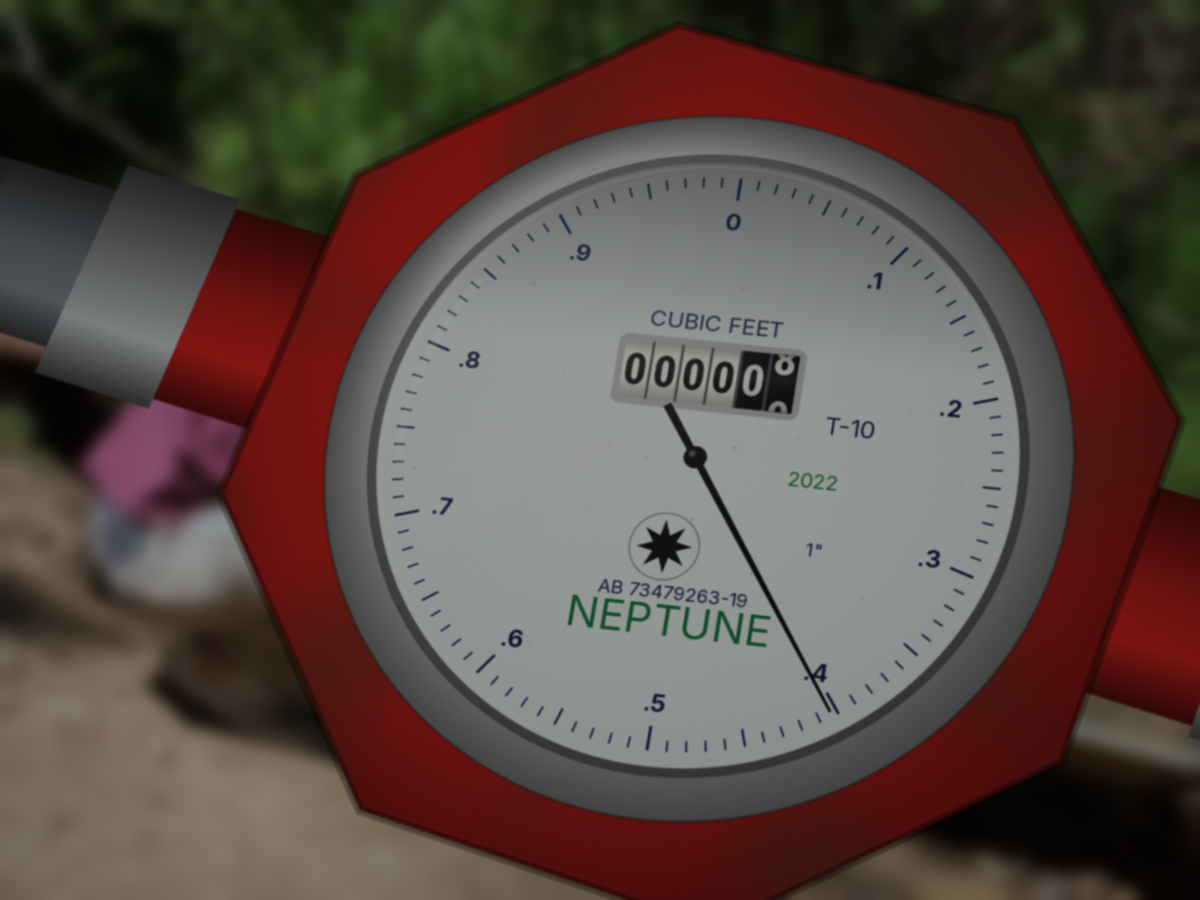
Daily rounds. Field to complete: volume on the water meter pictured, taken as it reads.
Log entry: 8.40 ft³
